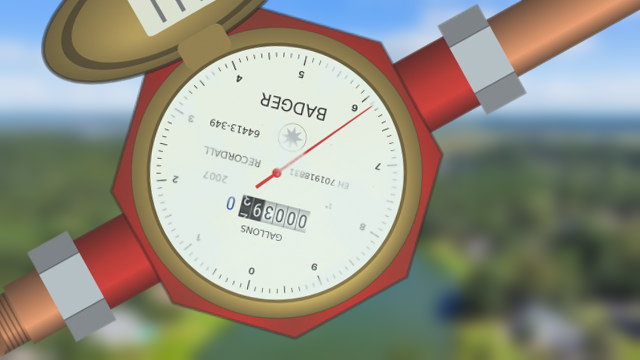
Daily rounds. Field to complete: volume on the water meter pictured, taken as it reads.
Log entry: 3926.1 gal
